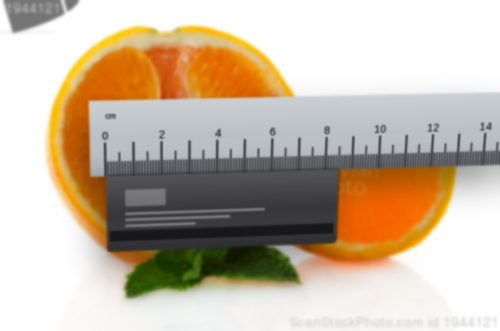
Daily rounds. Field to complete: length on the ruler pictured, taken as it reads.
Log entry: 8.5 cm
